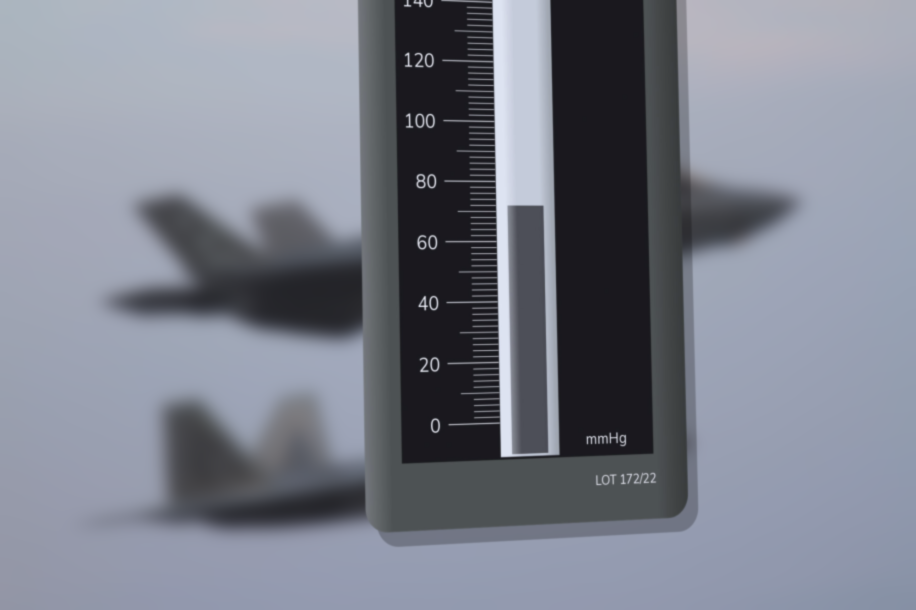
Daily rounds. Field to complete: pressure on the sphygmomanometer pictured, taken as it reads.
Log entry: 72 mmHg
